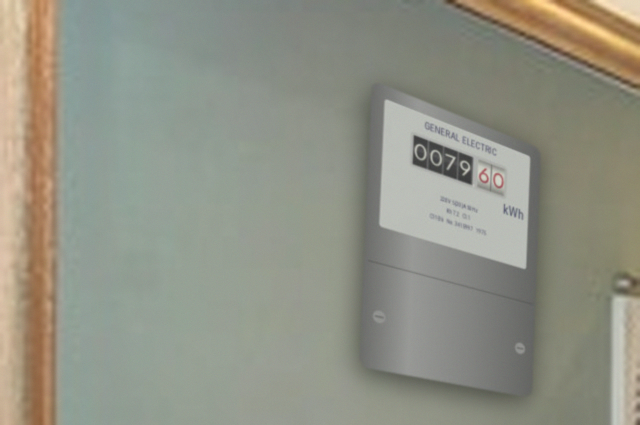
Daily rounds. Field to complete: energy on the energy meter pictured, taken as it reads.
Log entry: 79.60 kWh
